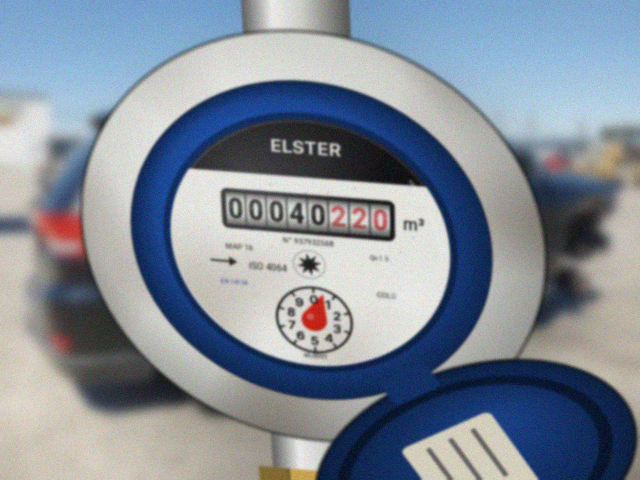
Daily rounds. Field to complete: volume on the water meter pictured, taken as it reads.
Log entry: 40.2200 m³
